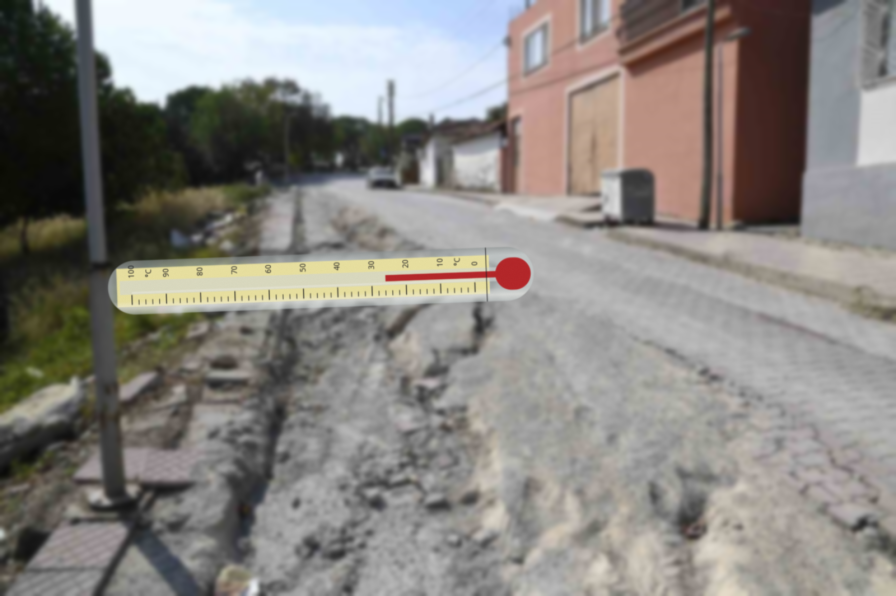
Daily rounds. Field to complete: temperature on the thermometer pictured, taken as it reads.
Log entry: 26 °C
